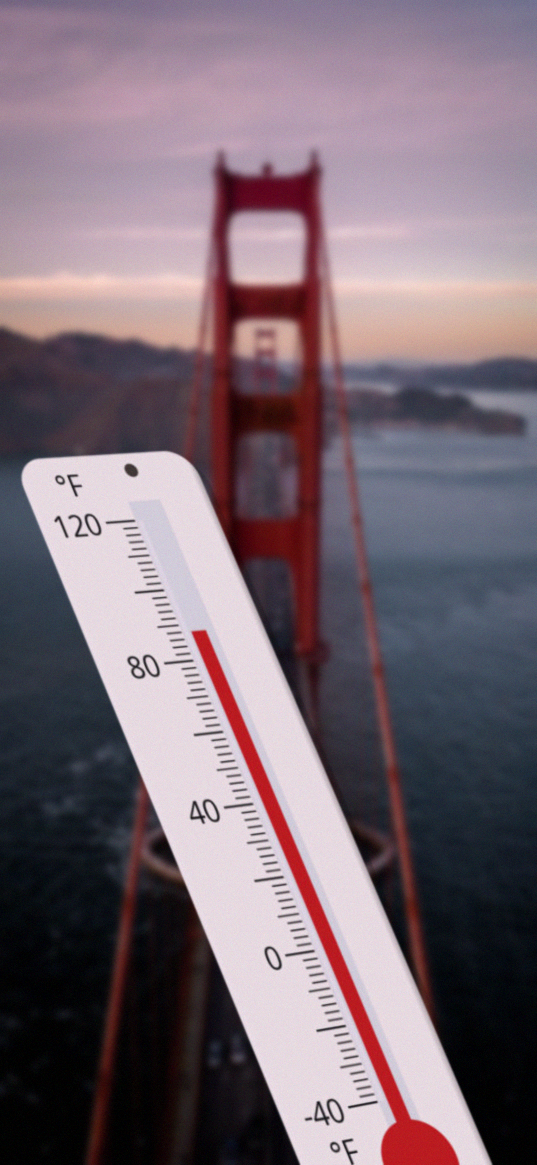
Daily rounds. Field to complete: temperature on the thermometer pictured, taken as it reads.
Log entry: 88 °F
